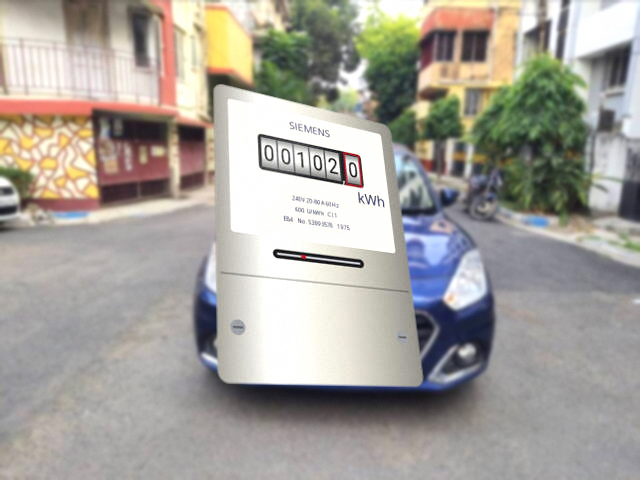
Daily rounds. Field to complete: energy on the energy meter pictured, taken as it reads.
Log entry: 102.0 kWh
